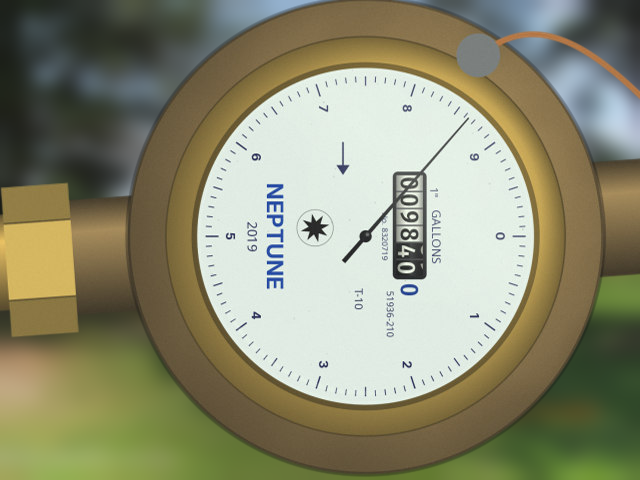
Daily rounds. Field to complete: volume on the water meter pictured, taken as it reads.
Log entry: 98398.6 gal
